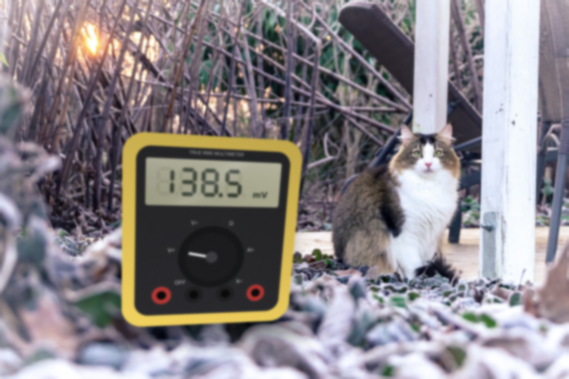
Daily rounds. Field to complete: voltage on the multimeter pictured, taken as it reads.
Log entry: 138.5 mV
